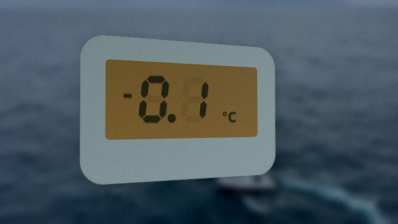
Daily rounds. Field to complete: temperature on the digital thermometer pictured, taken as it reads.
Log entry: -0.1 °C
